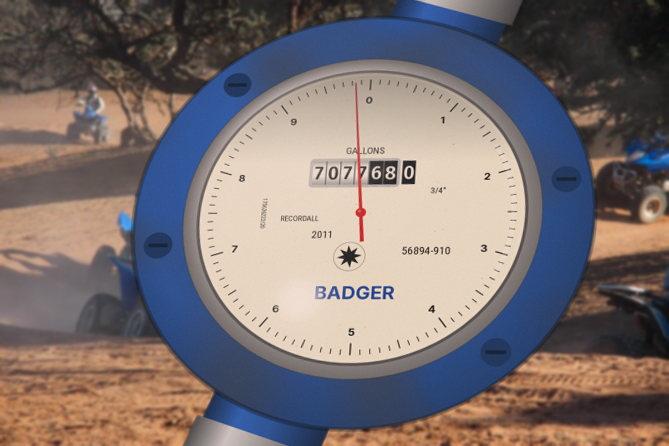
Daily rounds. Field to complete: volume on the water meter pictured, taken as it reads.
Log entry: 7077679.8 gal
